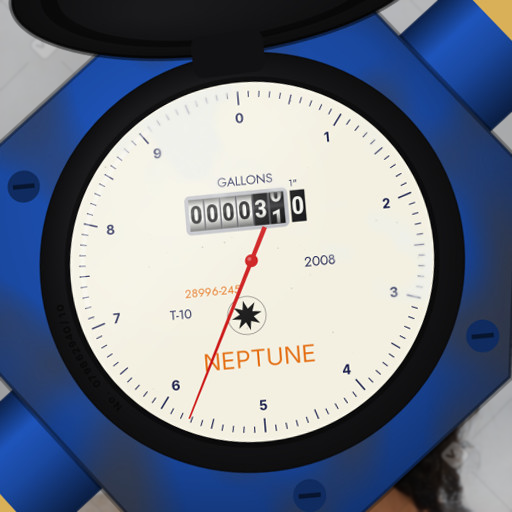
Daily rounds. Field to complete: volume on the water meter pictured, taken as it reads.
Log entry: 305.7 gal
